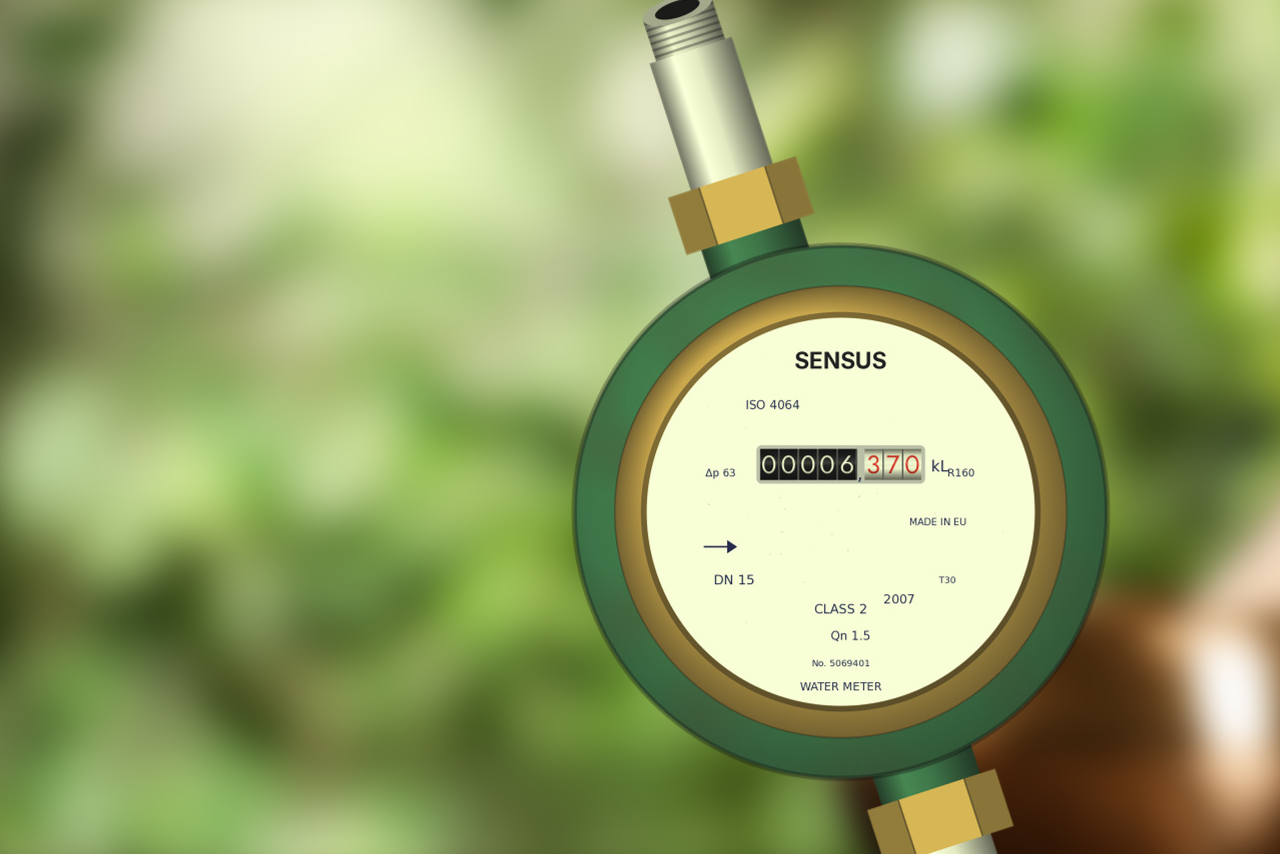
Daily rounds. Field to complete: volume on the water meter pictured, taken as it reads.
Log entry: 6.370 kL
